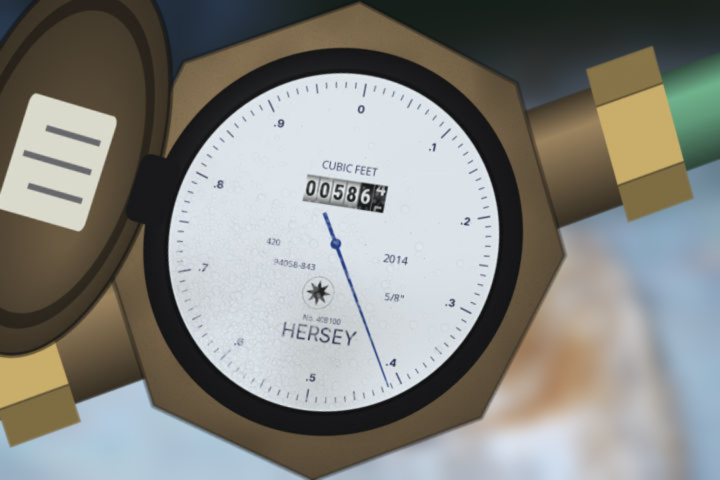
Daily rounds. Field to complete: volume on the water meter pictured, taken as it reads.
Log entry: 5864.41 ft³
